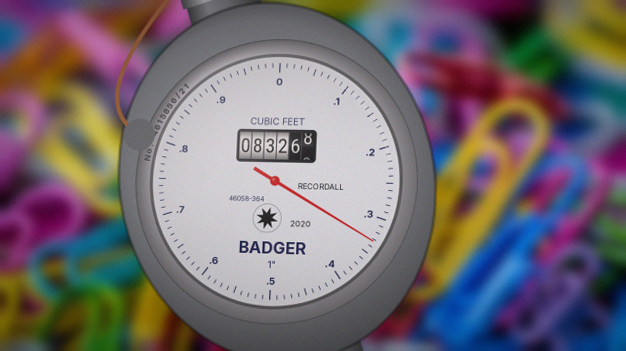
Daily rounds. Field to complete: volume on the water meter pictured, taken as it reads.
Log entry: 83268.33 ft³
